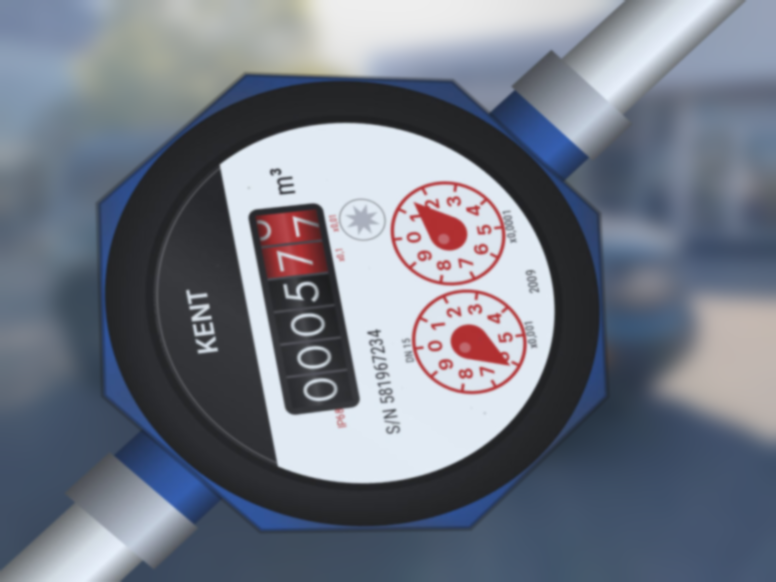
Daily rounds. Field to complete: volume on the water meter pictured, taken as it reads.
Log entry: 5.7661 m³
